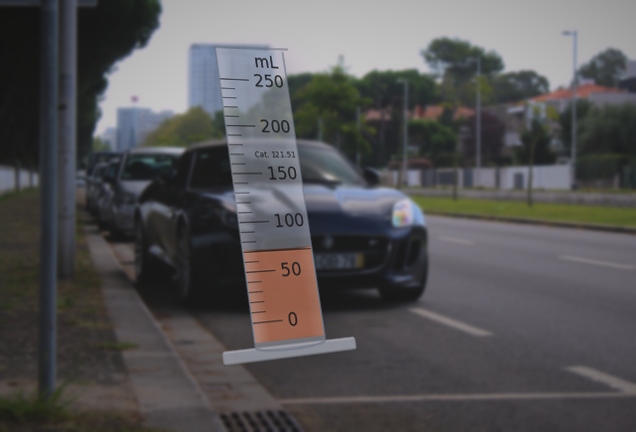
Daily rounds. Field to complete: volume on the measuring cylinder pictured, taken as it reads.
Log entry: 70 mL
